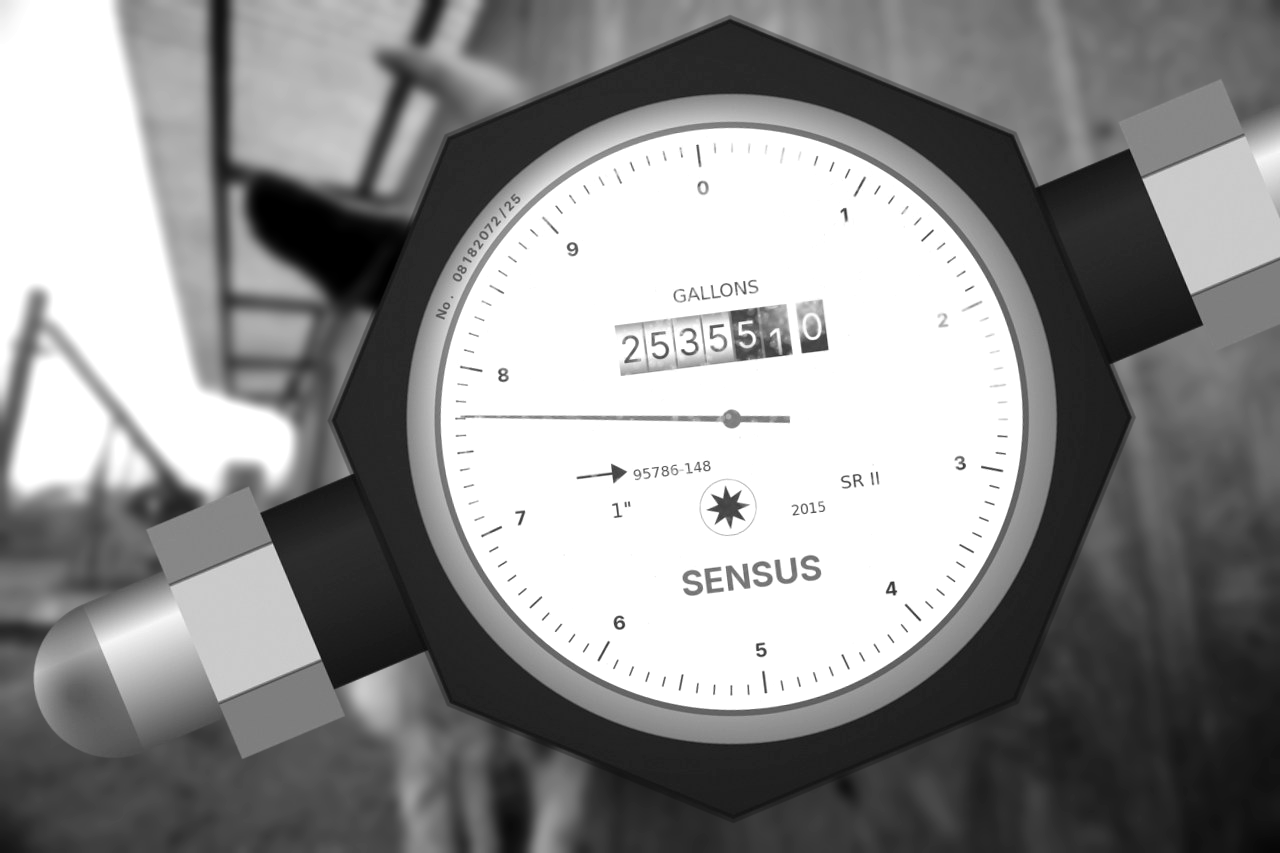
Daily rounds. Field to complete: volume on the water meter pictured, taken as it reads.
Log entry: 2535507.7 gal
